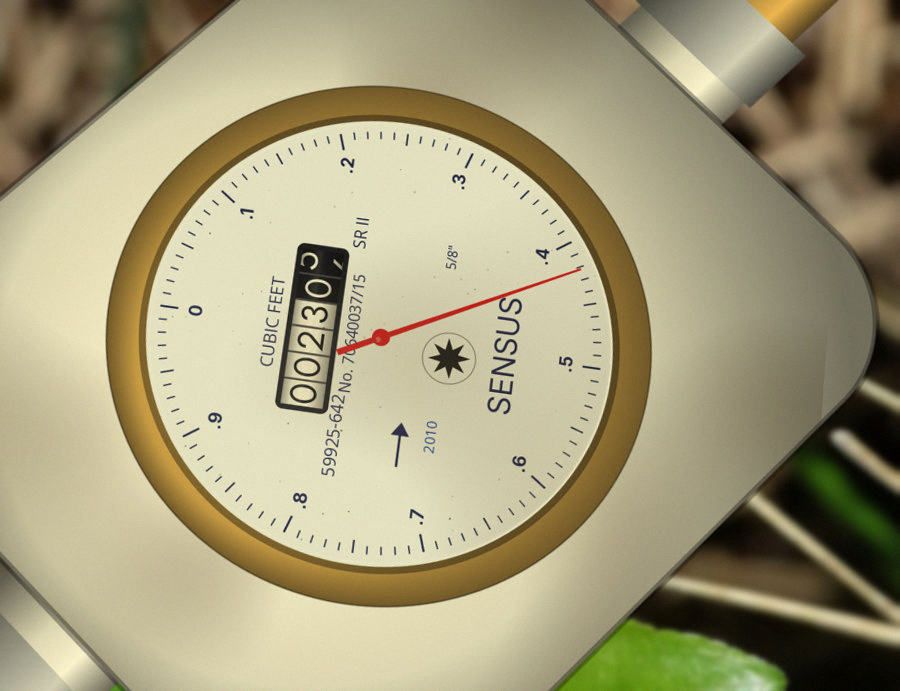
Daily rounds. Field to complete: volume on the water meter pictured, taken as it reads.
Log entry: 2305.42 ft³
